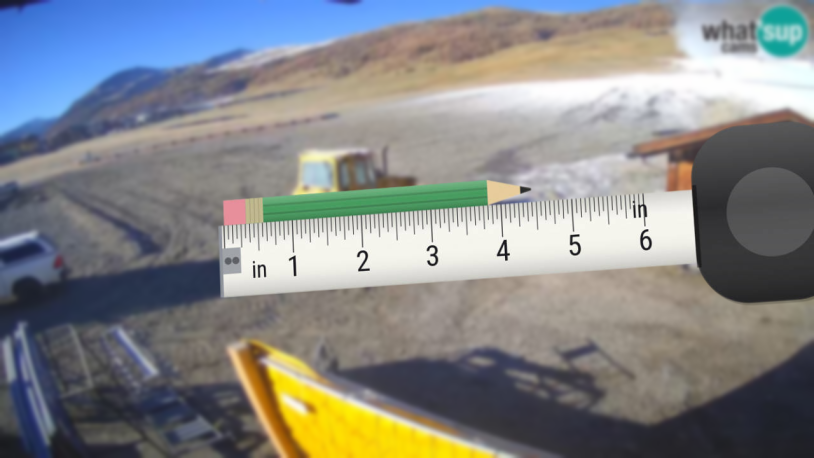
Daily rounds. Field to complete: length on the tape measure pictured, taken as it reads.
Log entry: 4.4375 in
